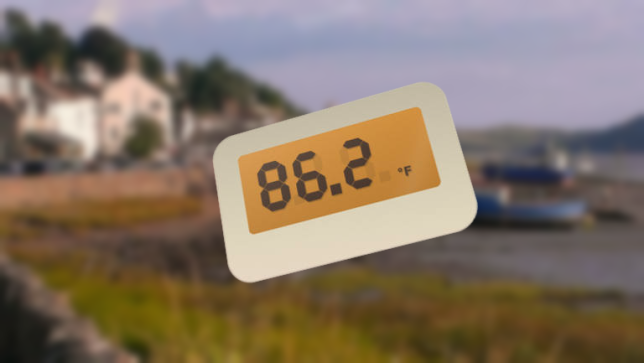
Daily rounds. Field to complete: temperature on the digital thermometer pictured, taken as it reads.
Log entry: 86.2 °F
